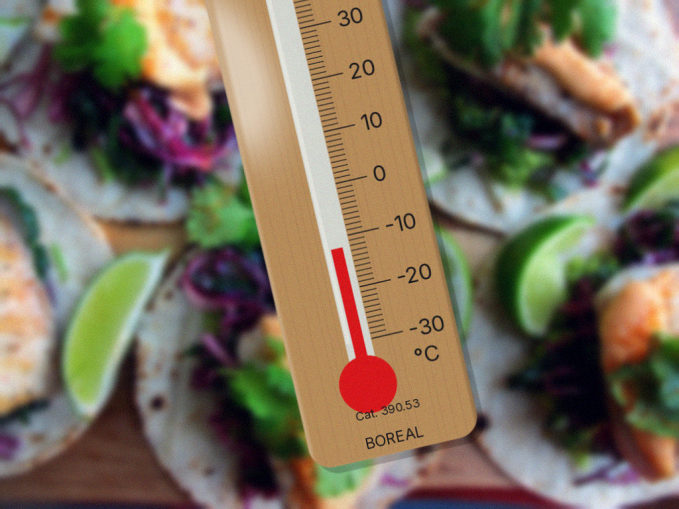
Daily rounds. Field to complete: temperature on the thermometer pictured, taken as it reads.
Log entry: -12 °C
